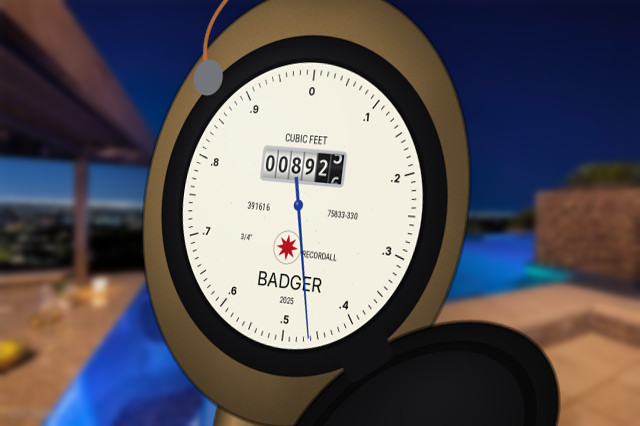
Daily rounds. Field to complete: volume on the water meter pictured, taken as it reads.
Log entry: 8925.46 ft³
